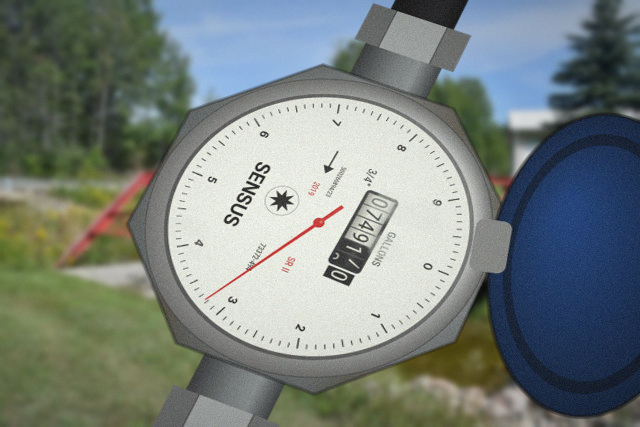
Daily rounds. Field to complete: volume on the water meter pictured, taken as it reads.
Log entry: 749173.2 gal
